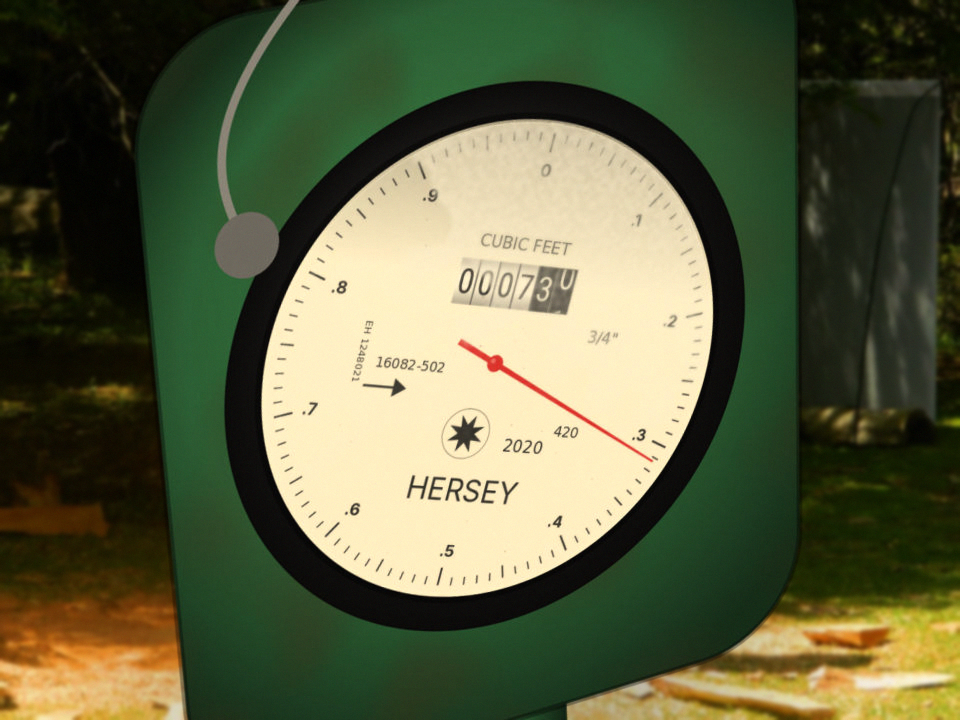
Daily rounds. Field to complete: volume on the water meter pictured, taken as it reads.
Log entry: 730.31 ft³
